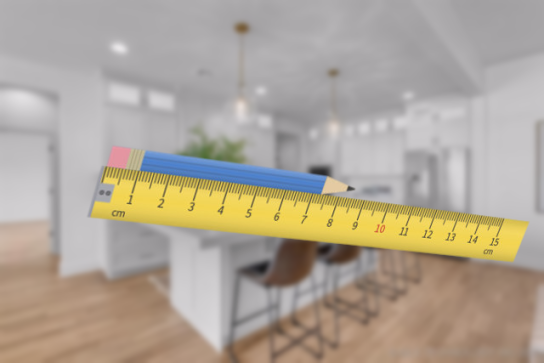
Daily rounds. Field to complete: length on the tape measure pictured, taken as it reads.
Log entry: 8.5 cm
